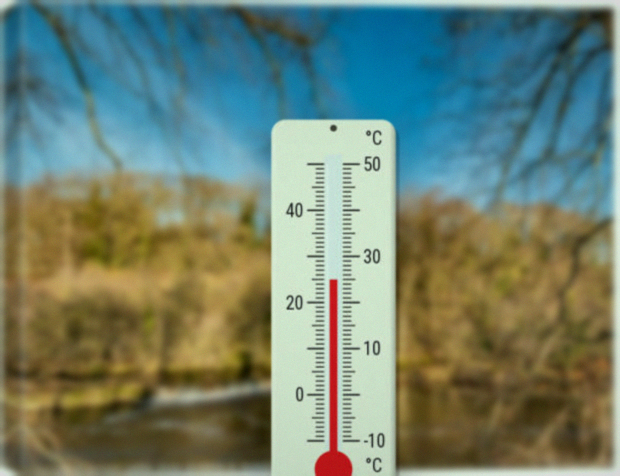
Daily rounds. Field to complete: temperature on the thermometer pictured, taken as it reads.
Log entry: 25 °C
